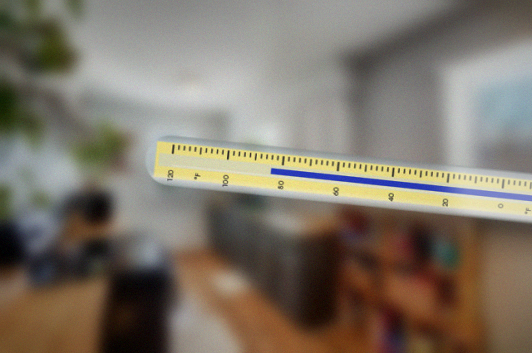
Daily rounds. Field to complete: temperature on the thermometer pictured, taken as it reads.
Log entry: 84 °F
